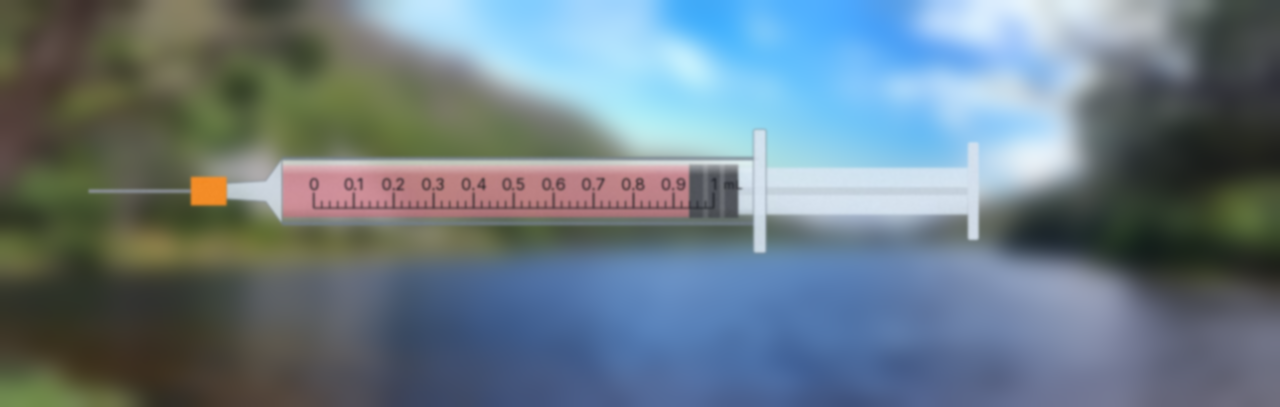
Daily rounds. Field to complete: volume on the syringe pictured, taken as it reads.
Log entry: 0.94 mL
